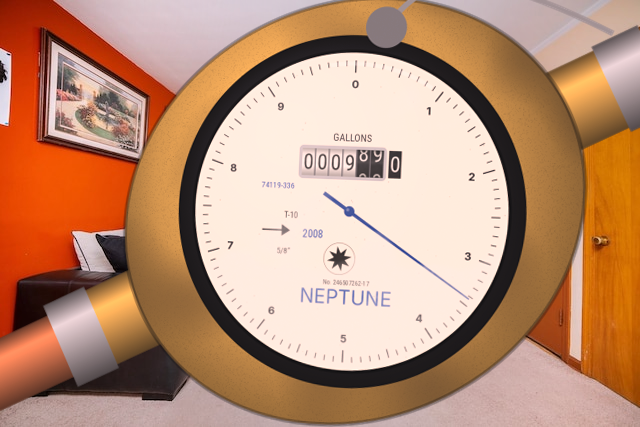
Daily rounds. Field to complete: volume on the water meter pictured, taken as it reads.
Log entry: 9893.4 gal
